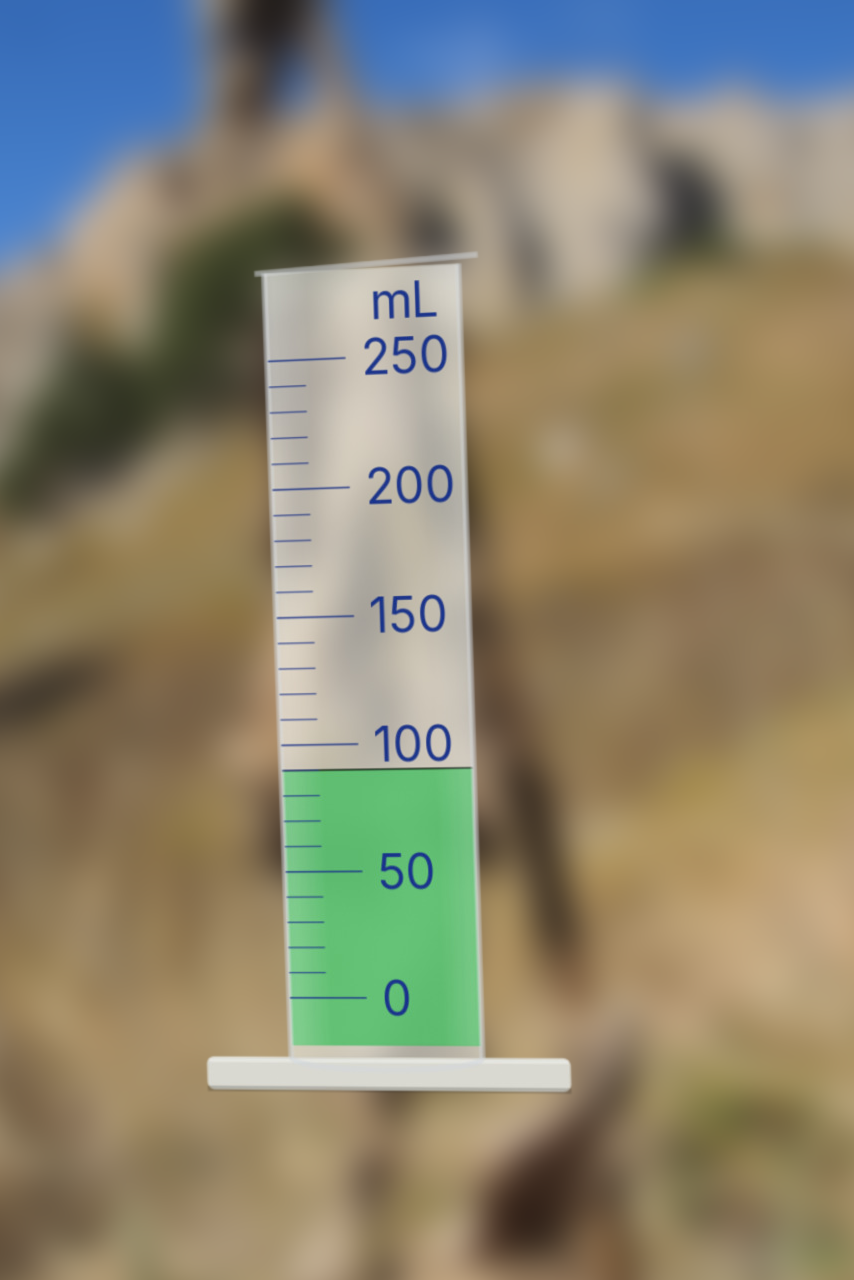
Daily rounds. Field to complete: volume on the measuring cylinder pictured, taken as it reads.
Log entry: 90 mL
